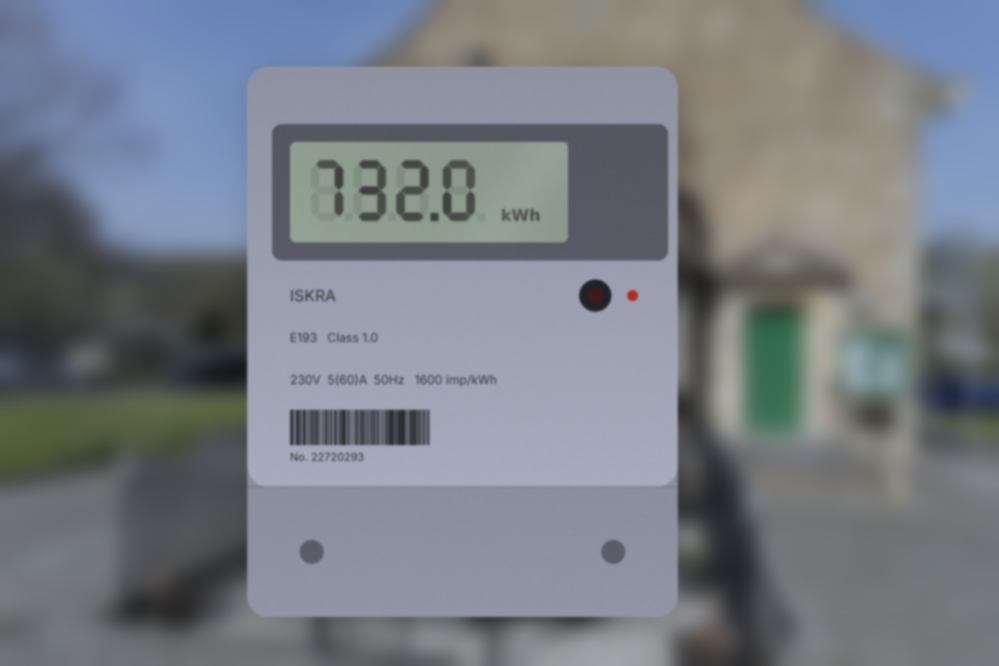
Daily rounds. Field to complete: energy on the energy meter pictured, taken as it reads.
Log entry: 732.0 kWh
